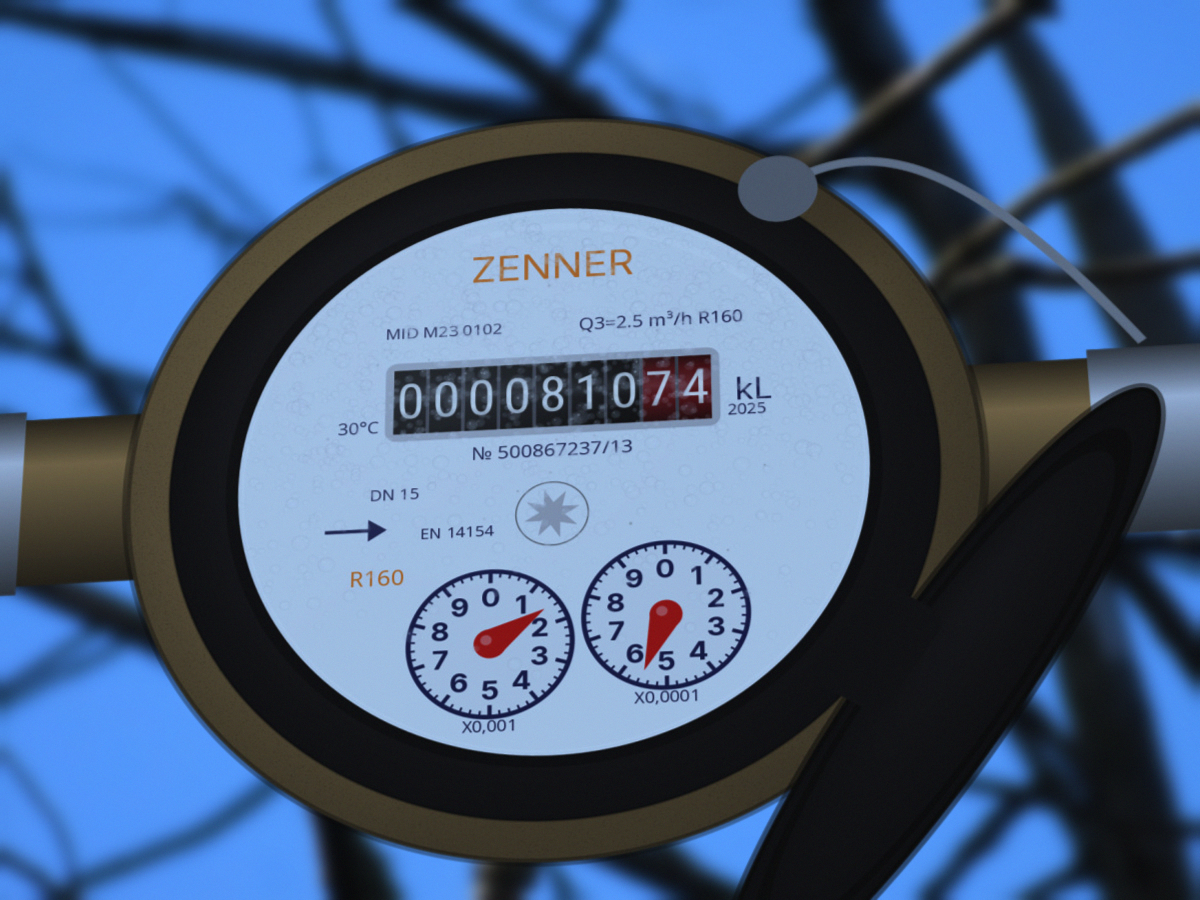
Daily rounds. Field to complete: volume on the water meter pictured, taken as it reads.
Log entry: 810.7415 kL
